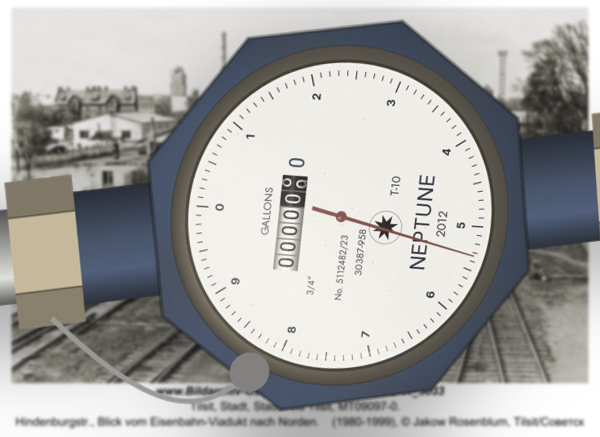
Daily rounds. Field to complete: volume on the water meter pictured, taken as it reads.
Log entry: 85.3 gal
